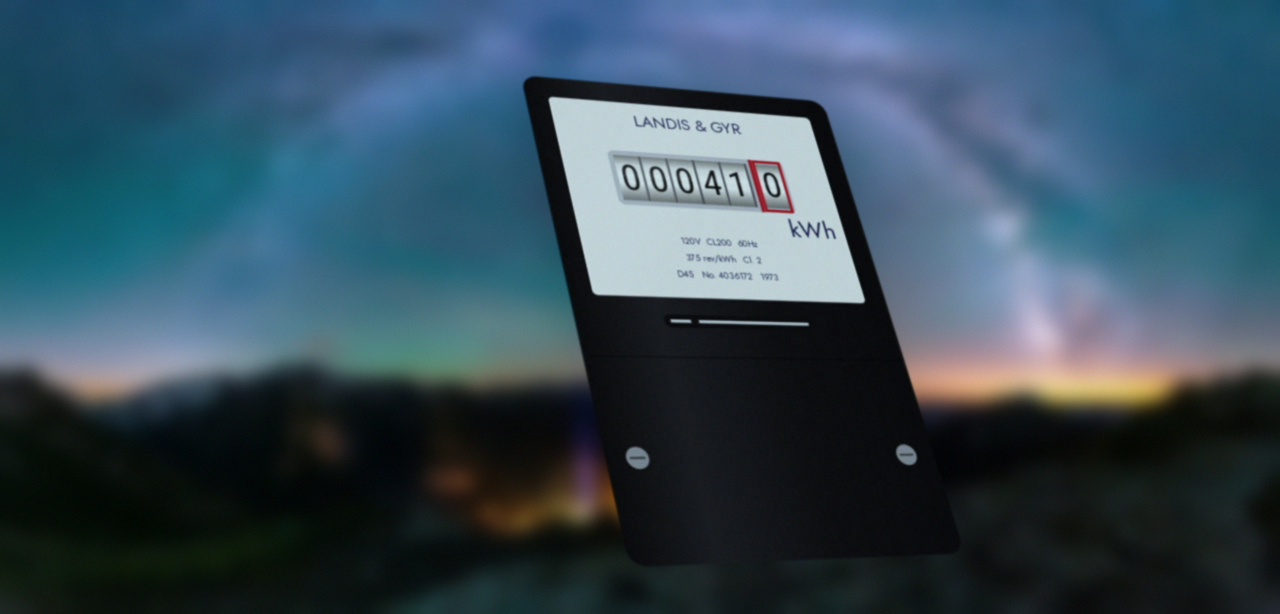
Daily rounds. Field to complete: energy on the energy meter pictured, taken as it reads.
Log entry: 41.0 kWh
